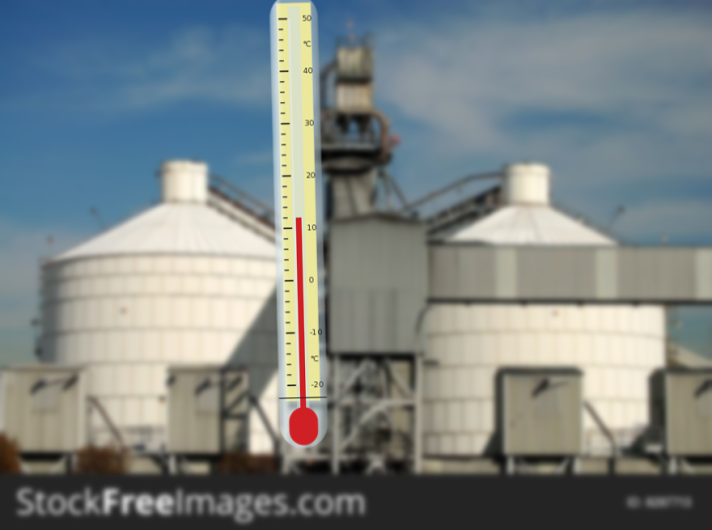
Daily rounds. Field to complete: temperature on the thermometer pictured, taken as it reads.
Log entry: 12 °C
